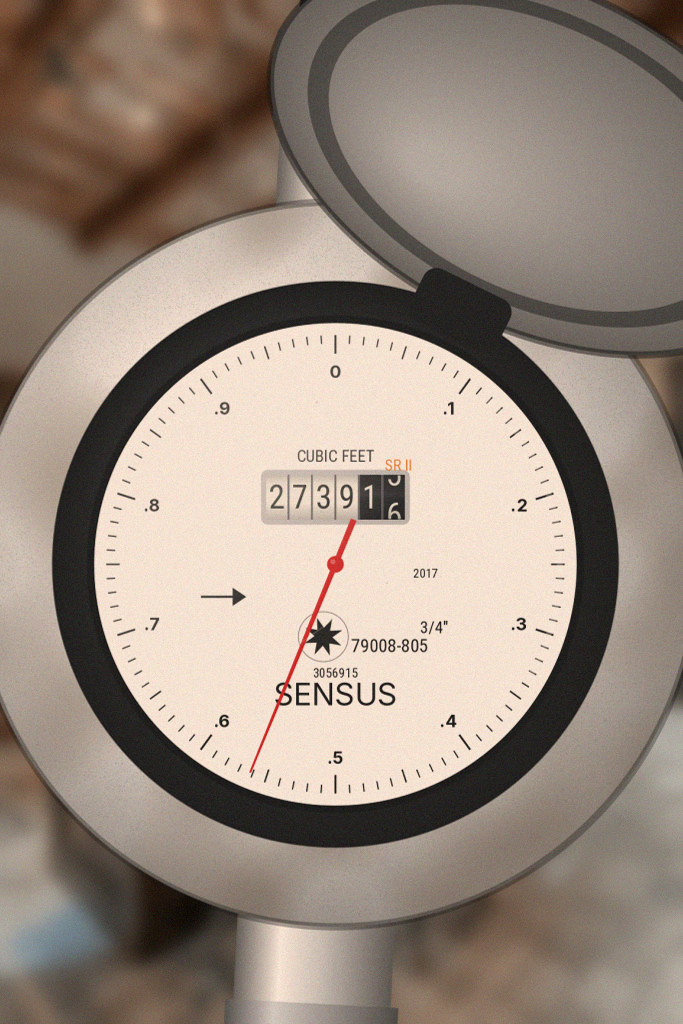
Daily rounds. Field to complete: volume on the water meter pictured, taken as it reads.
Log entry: 273915.56 ft³
